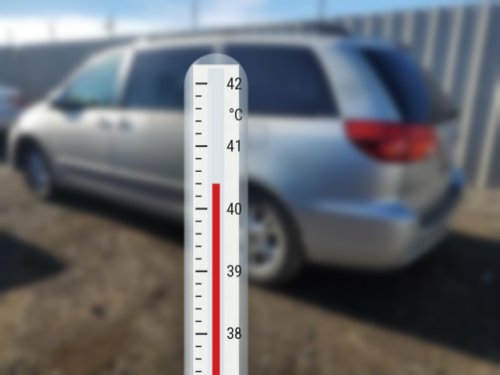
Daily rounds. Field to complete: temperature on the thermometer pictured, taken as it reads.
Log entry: 40.4 °C
